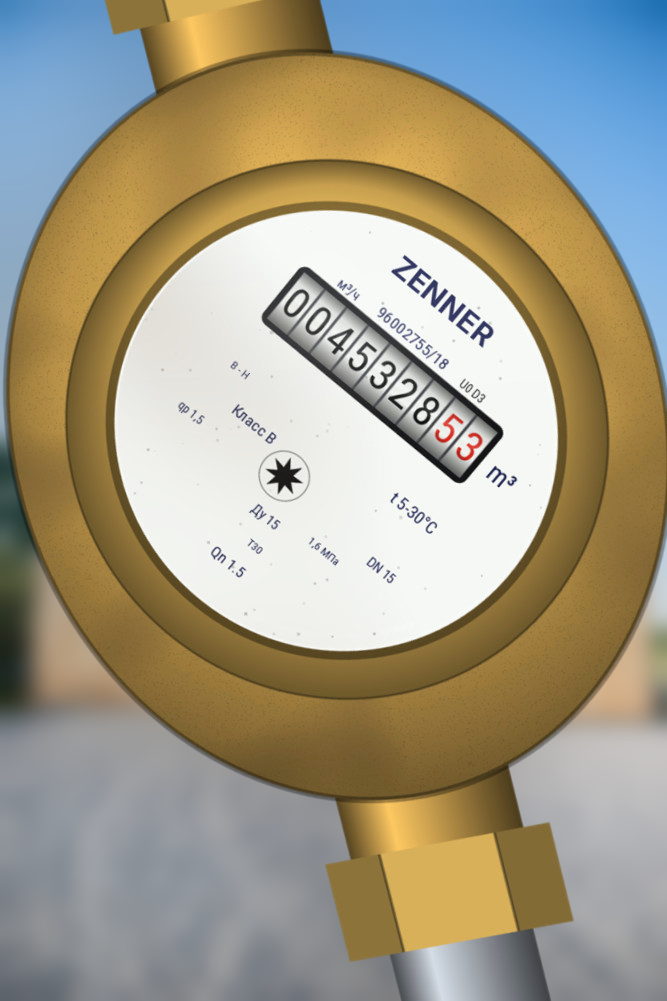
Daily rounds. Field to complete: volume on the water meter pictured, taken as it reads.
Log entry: 45328.53 m³
